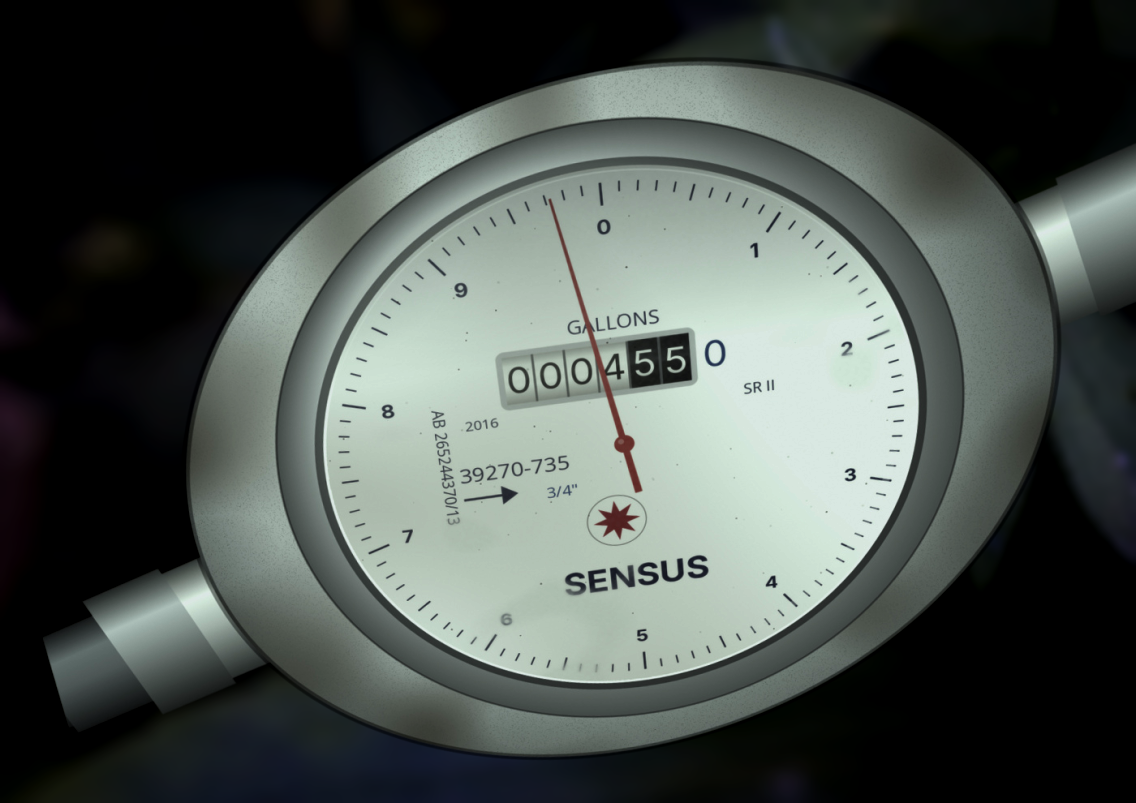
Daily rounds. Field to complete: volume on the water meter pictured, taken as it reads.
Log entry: 4549.7 gal
